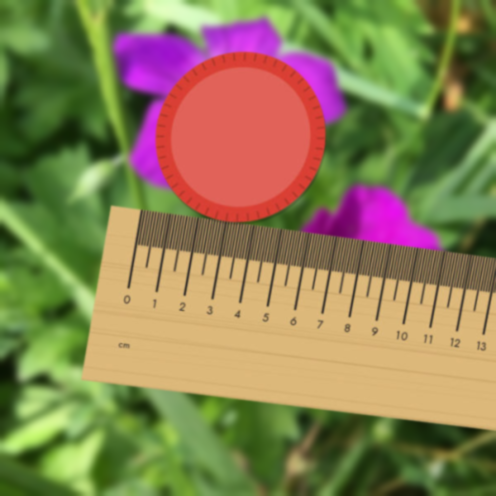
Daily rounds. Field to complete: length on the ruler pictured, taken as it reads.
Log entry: 6 cm
